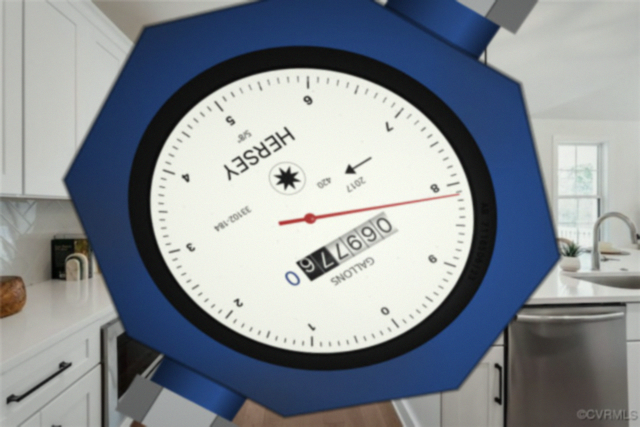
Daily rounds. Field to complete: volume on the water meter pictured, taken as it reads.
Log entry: 697758.1 gal
